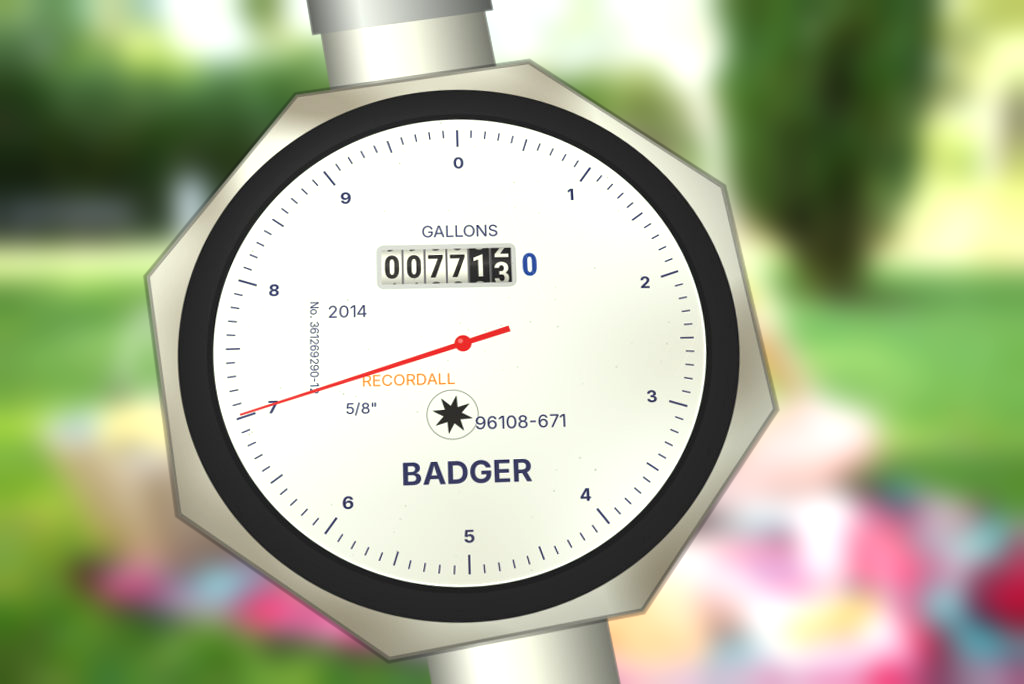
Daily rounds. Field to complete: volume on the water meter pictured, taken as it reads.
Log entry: 77127.0 gal
